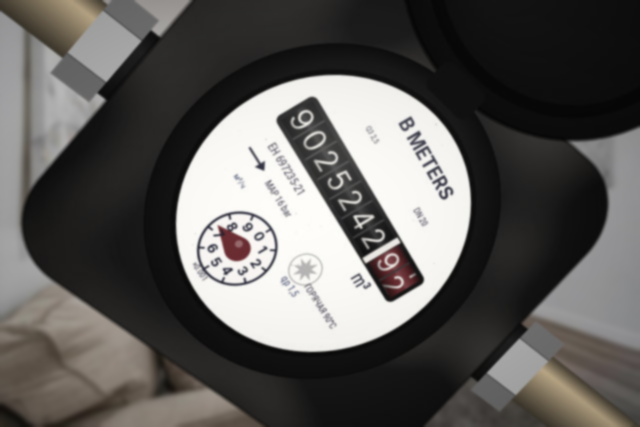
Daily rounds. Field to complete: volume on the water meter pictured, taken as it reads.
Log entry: 9025242.917 m³
